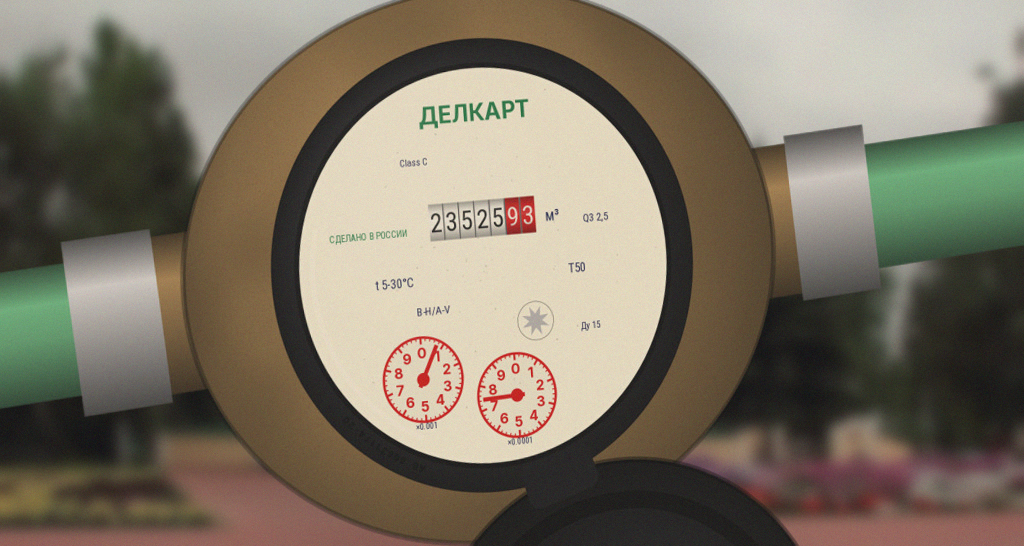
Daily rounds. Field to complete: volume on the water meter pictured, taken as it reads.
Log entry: 23525.9307 m³
